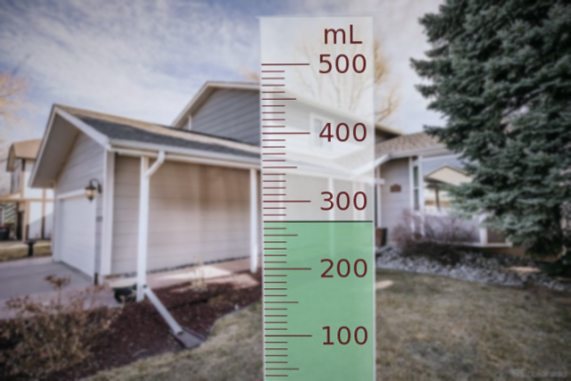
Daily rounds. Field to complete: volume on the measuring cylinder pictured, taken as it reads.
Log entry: 270 mL
